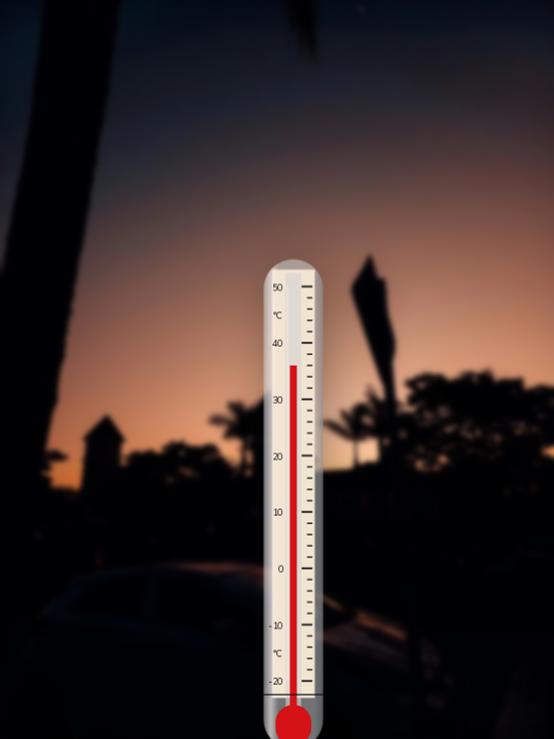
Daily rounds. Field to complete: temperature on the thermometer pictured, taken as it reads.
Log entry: 36 °C
